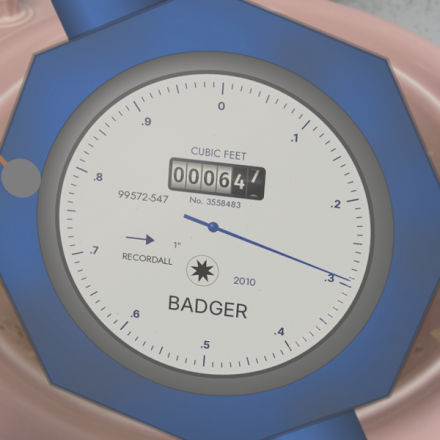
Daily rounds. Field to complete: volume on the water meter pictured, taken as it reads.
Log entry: 647.29 ft³
